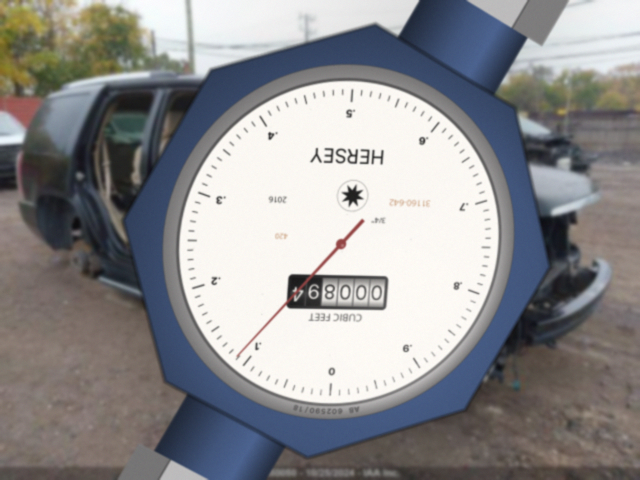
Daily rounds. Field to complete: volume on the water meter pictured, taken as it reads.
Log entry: 894.11 ft³
